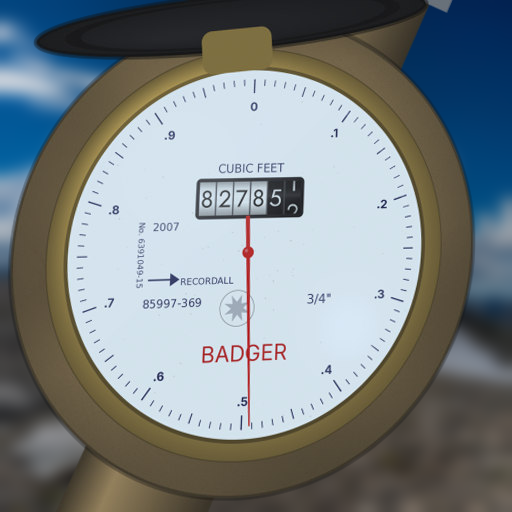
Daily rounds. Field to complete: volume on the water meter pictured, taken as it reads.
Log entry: 827851.49 ft³
